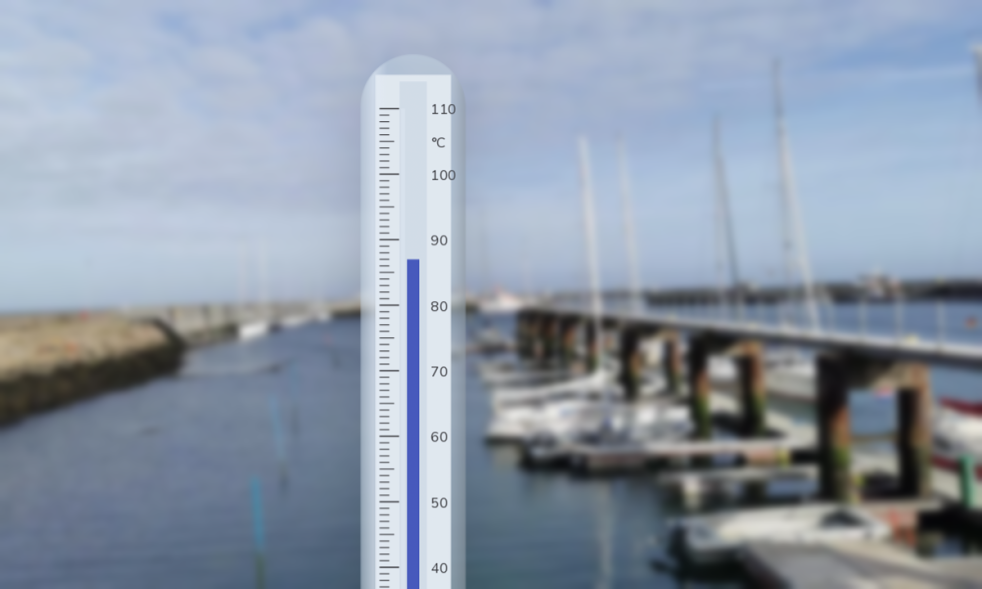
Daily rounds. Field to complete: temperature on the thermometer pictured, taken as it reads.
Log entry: 87 °C
